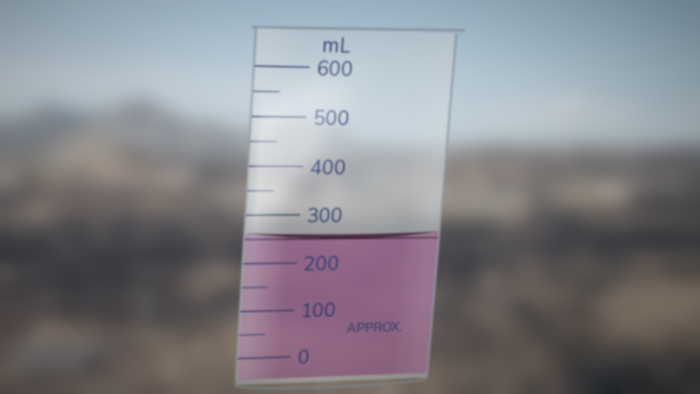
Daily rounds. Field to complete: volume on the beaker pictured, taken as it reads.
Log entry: 250 mL
